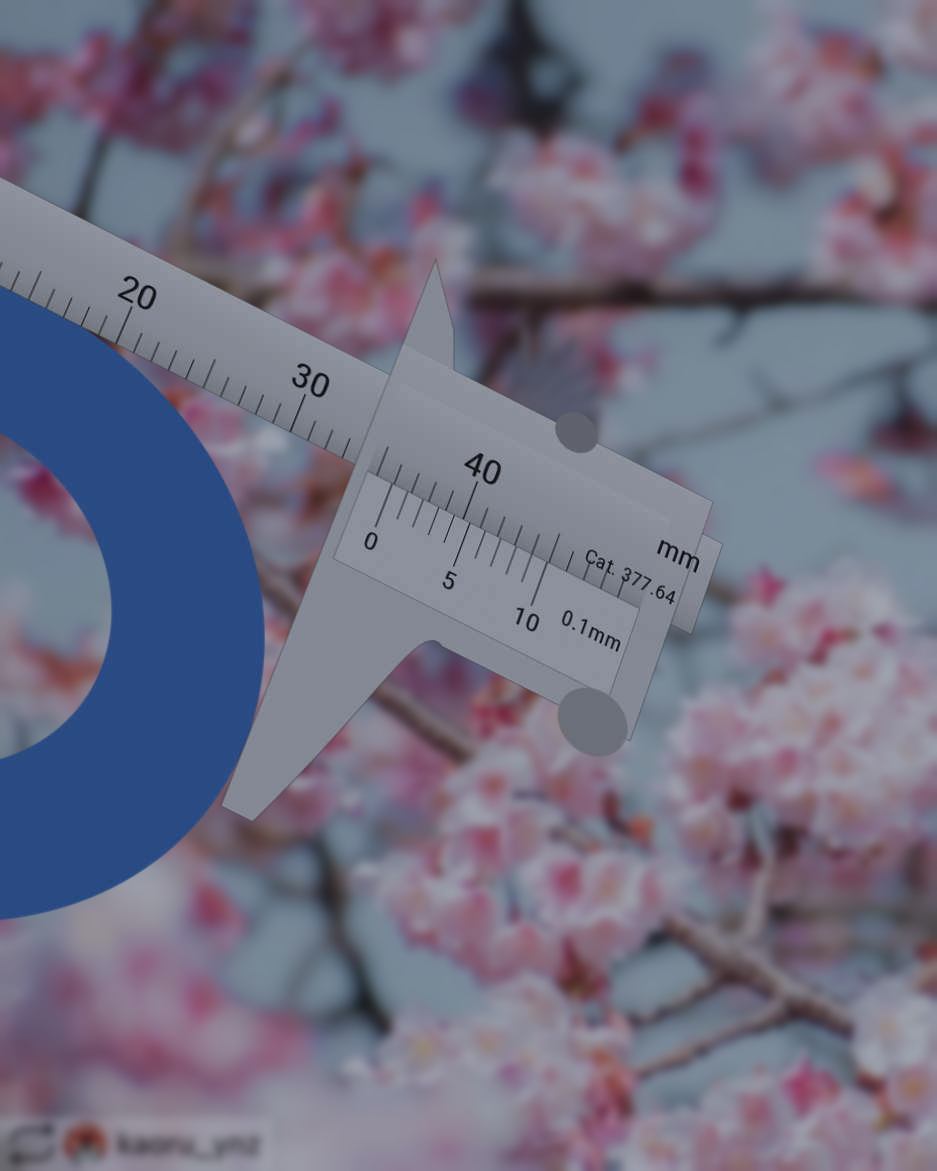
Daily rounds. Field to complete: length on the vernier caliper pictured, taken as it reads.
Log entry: 35.9 mm
